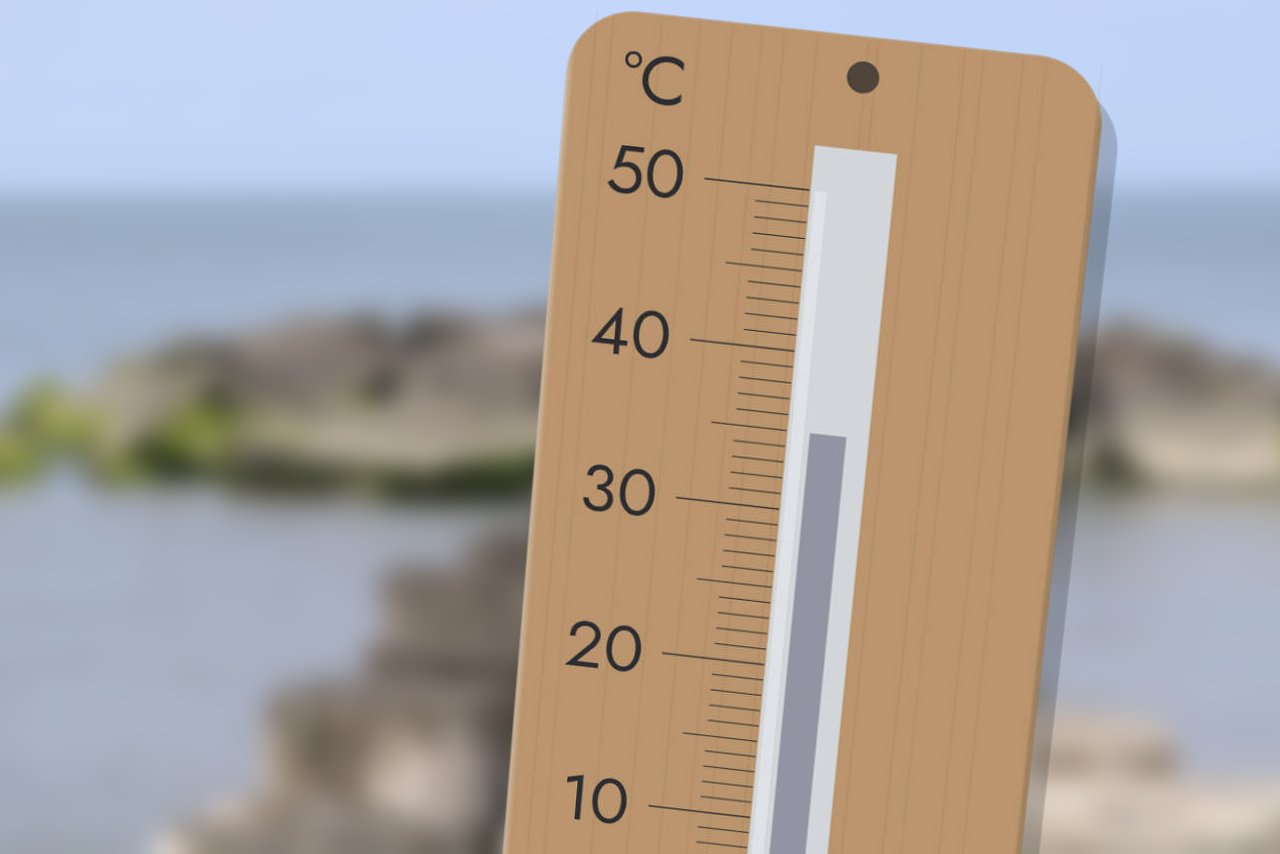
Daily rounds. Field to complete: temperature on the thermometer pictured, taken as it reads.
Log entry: 35 °C
